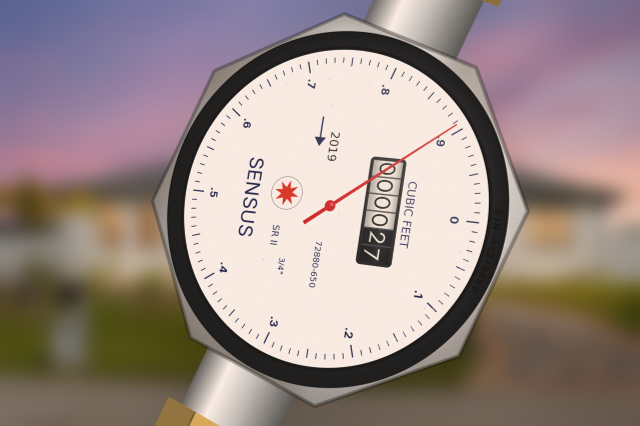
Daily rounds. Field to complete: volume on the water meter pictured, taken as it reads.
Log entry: 26.89 ft³
